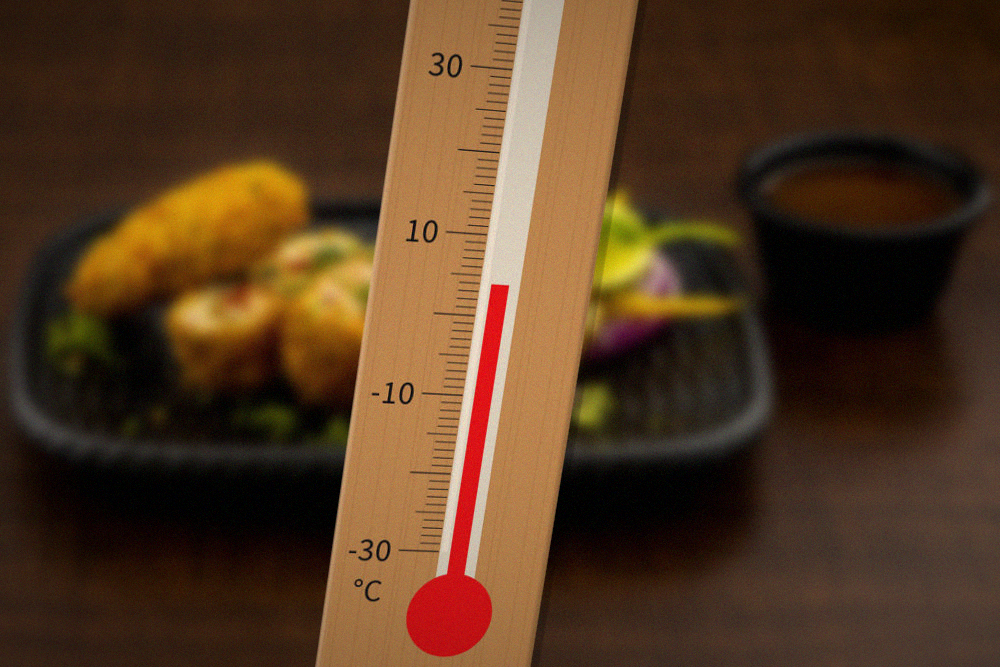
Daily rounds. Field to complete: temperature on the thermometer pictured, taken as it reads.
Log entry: 4 °C
